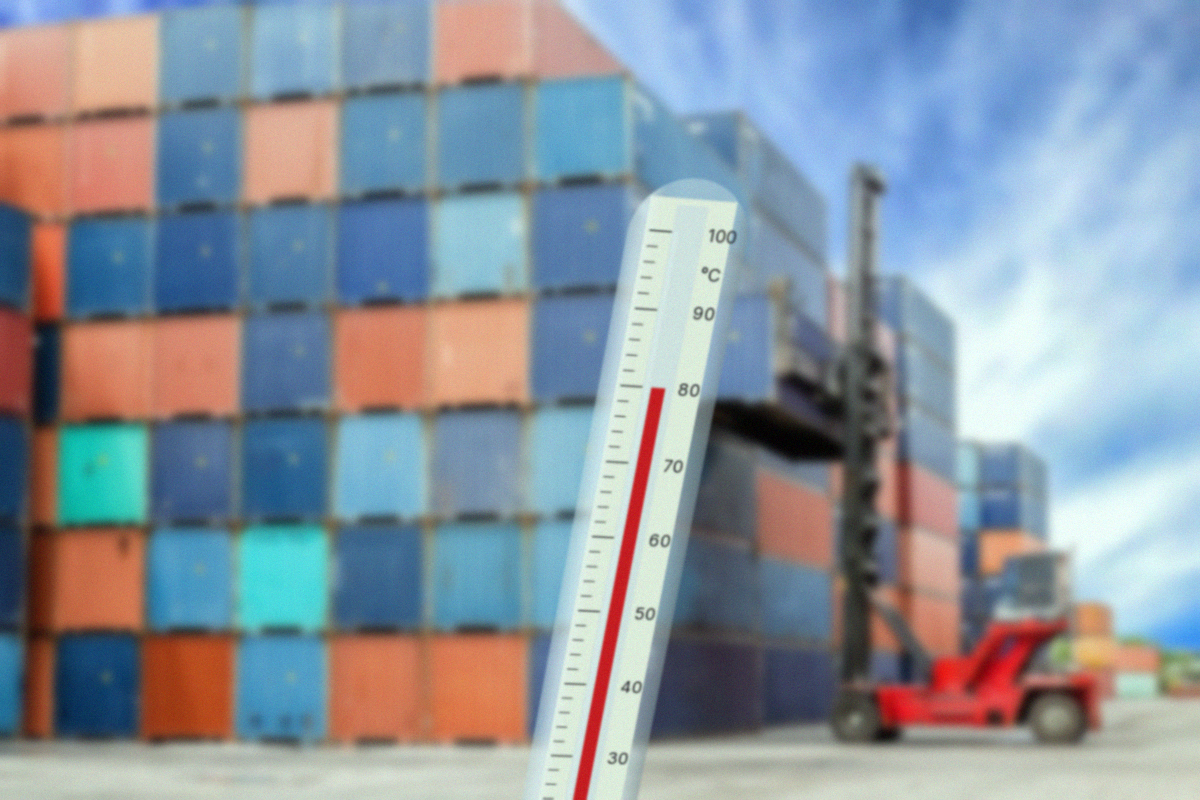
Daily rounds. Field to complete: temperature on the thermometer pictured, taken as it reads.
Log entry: 80 °C
